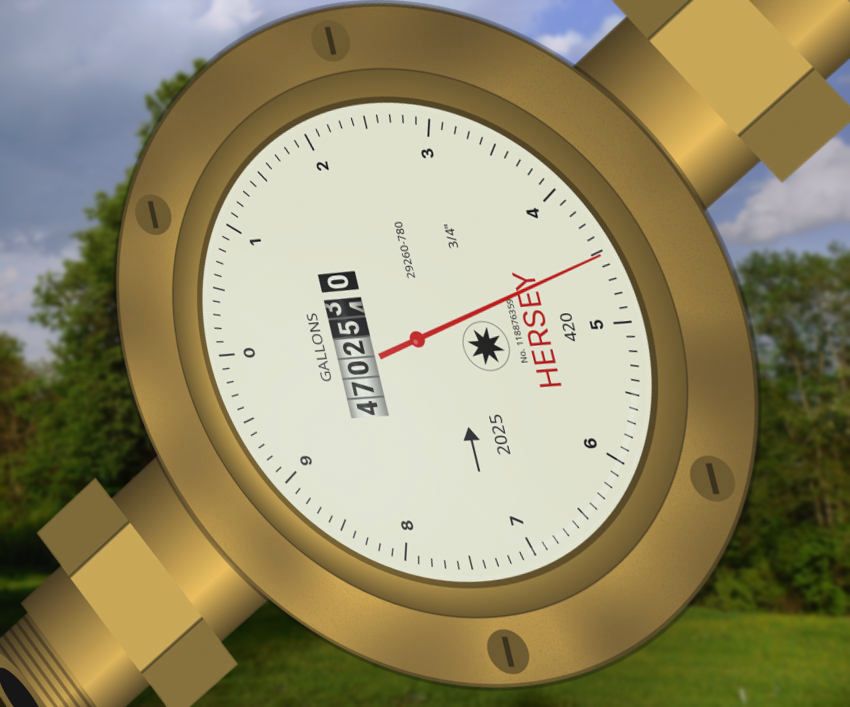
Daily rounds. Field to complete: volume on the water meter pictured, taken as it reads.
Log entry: 4702534.5 gal
